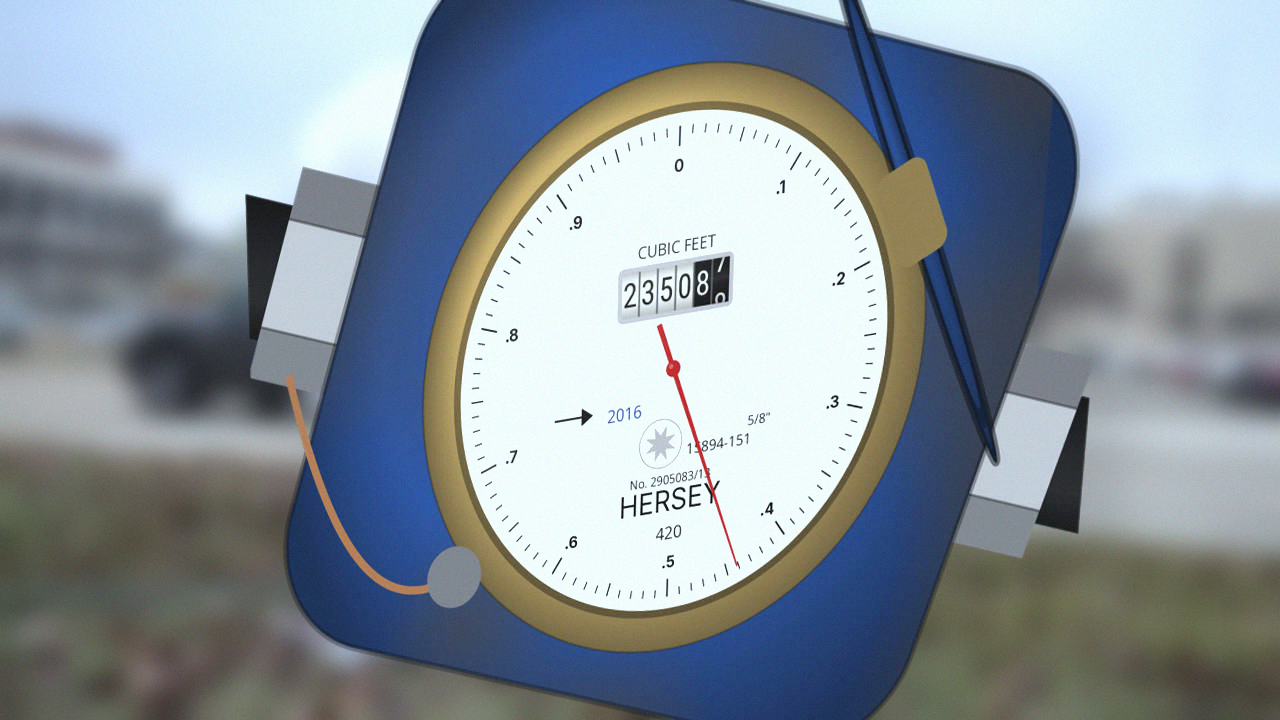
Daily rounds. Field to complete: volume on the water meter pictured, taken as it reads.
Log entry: 235087.44 ft³
